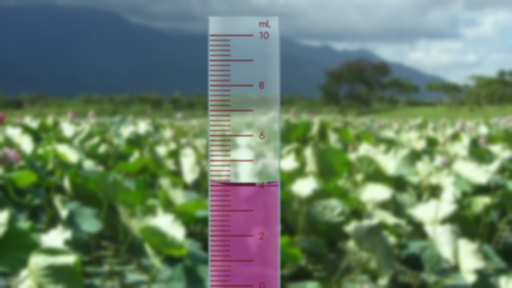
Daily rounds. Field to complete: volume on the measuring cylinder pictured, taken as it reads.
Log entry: 4 mL
